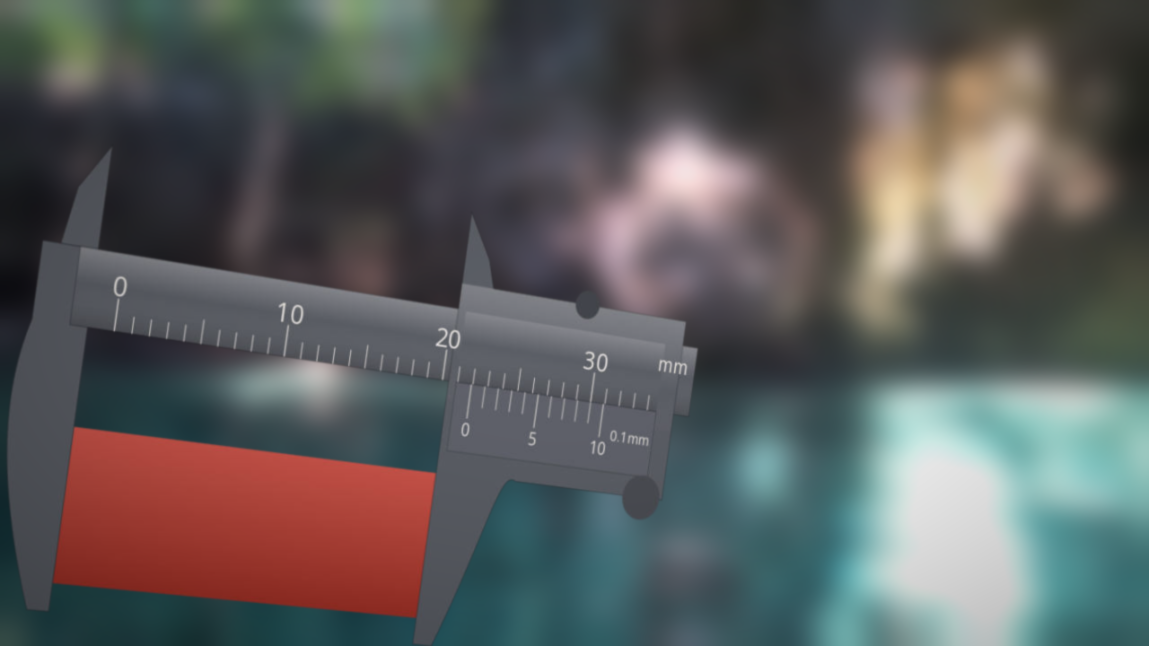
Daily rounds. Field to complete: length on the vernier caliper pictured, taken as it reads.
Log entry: 21.9 mm
